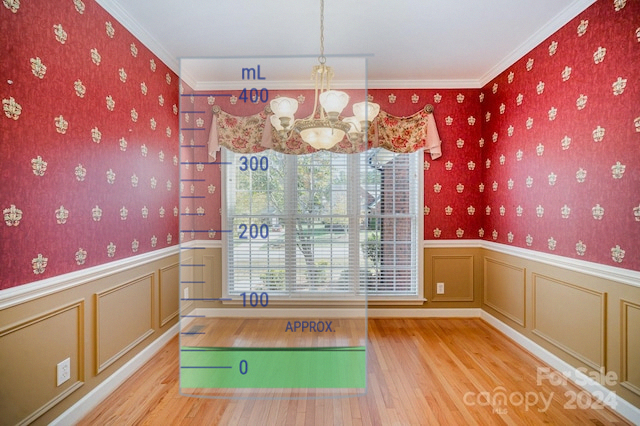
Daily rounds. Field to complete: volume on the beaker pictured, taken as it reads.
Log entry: 25 mL
